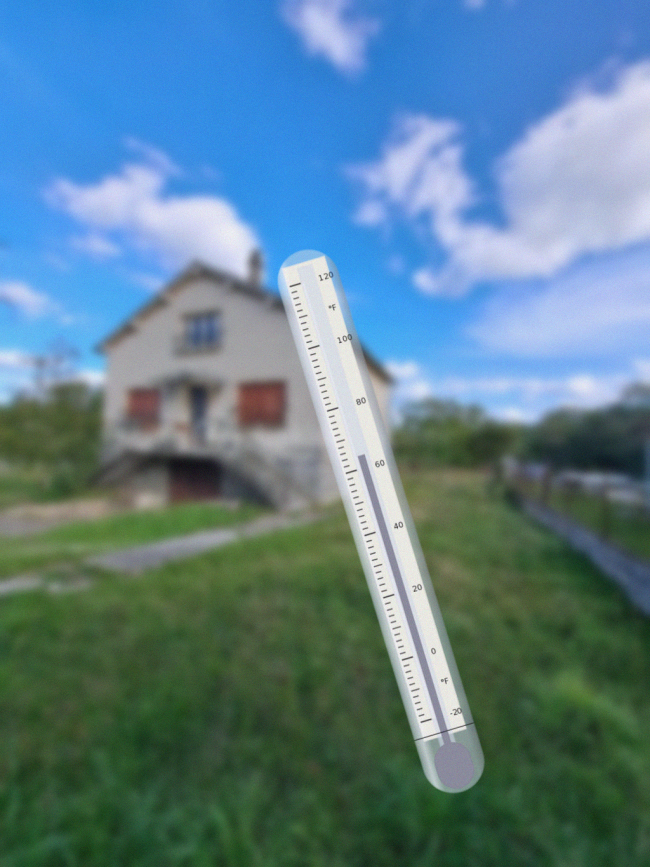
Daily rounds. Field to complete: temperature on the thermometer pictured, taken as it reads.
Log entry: 64 °F
